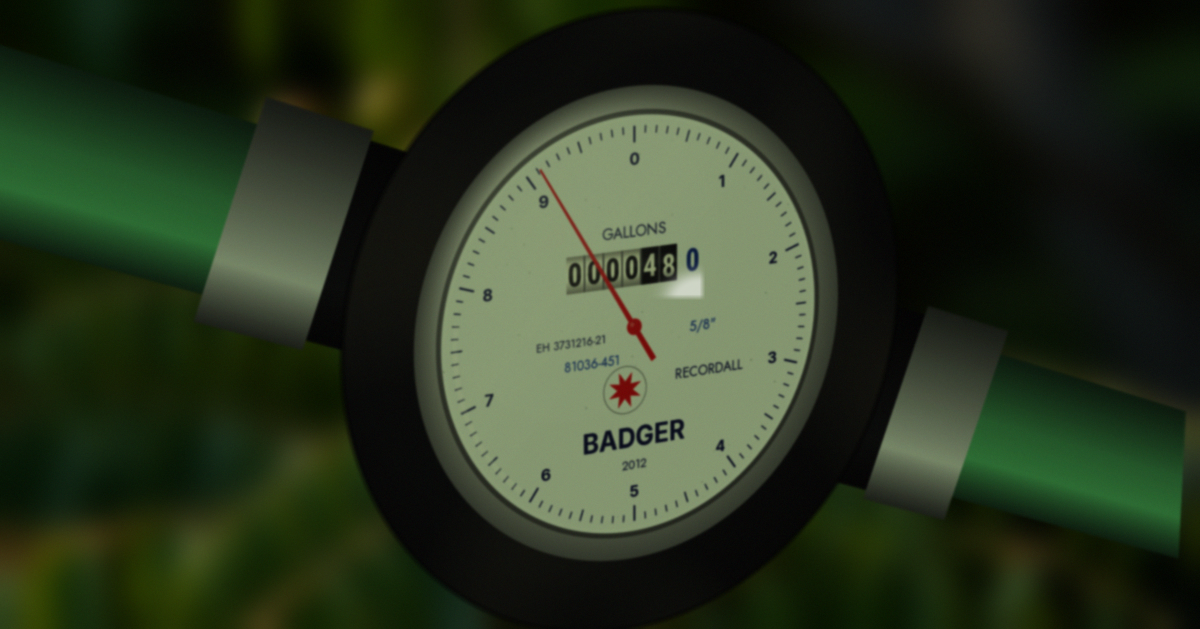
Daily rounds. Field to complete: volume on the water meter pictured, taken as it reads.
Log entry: 479.1 gal
